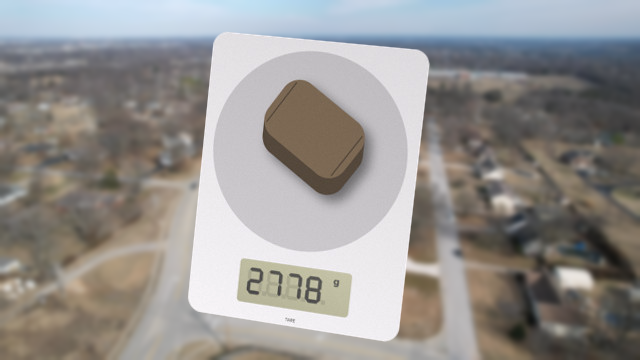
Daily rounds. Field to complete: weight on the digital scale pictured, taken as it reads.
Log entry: 2778 g
